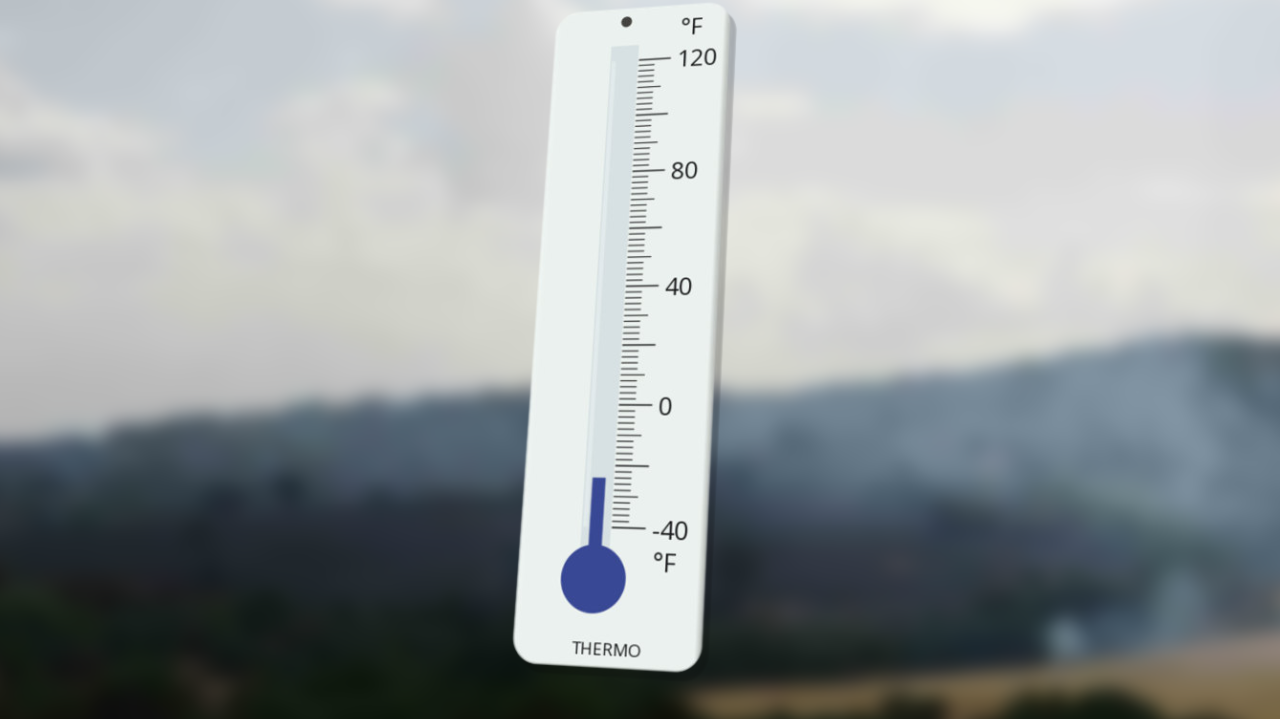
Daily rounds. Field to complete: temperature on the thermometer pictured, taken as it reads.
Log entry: -24 °F
